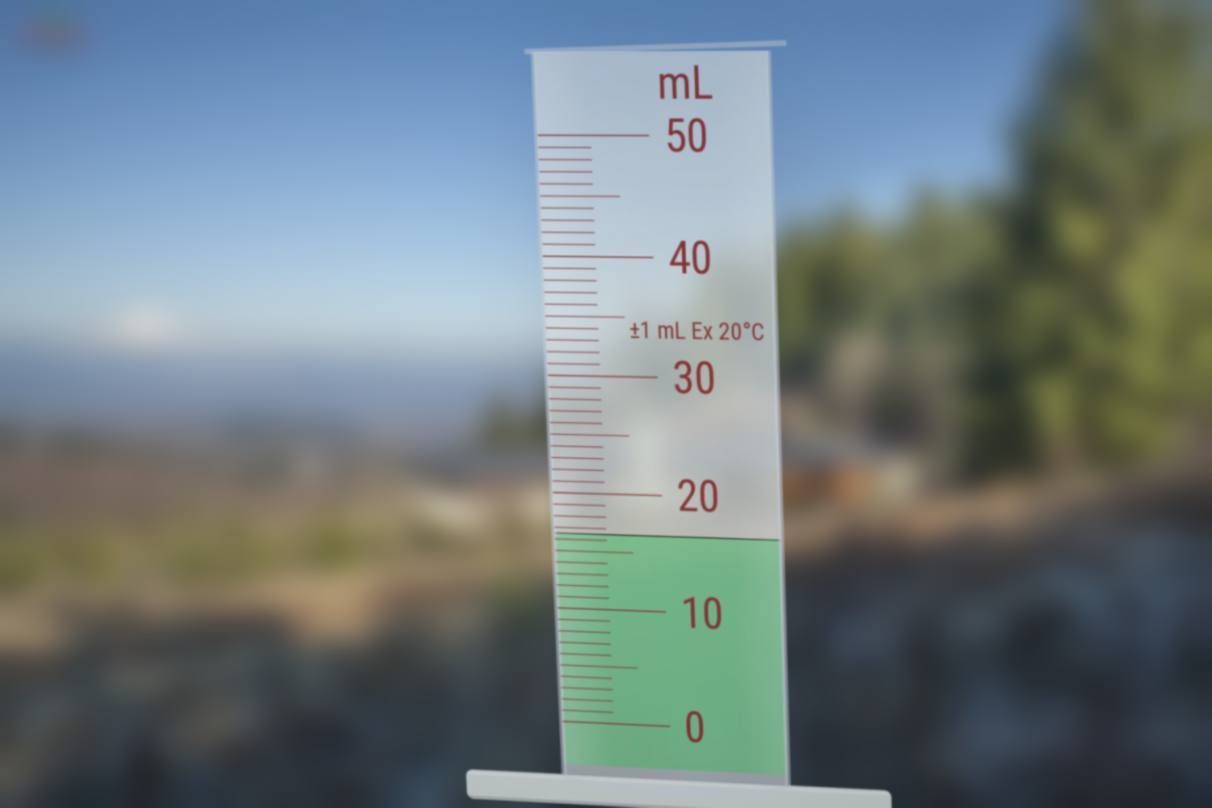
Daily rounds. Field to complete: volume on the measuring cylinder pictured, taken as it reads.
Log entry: 16.5 mL
